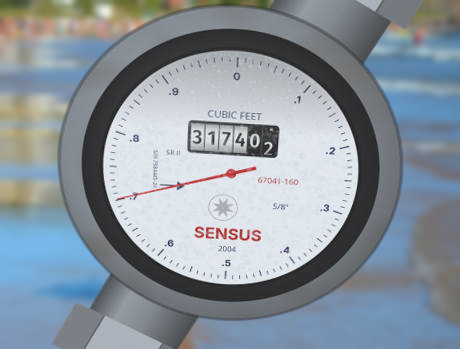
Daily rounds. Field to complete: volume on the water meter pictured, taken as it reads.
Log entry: 317401.70 ft³
